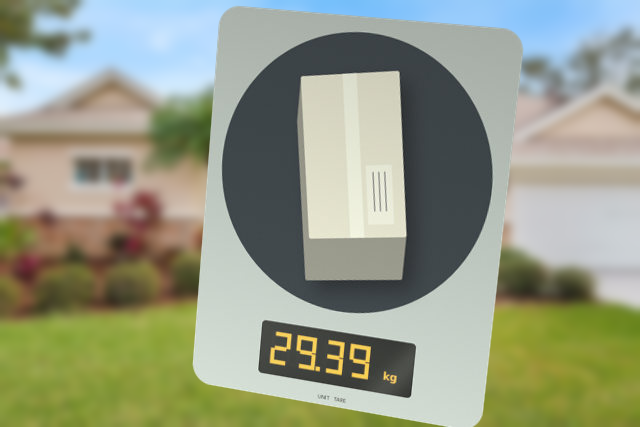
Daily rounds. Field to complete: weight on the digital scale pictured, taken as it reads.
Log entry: 29.39 kg
